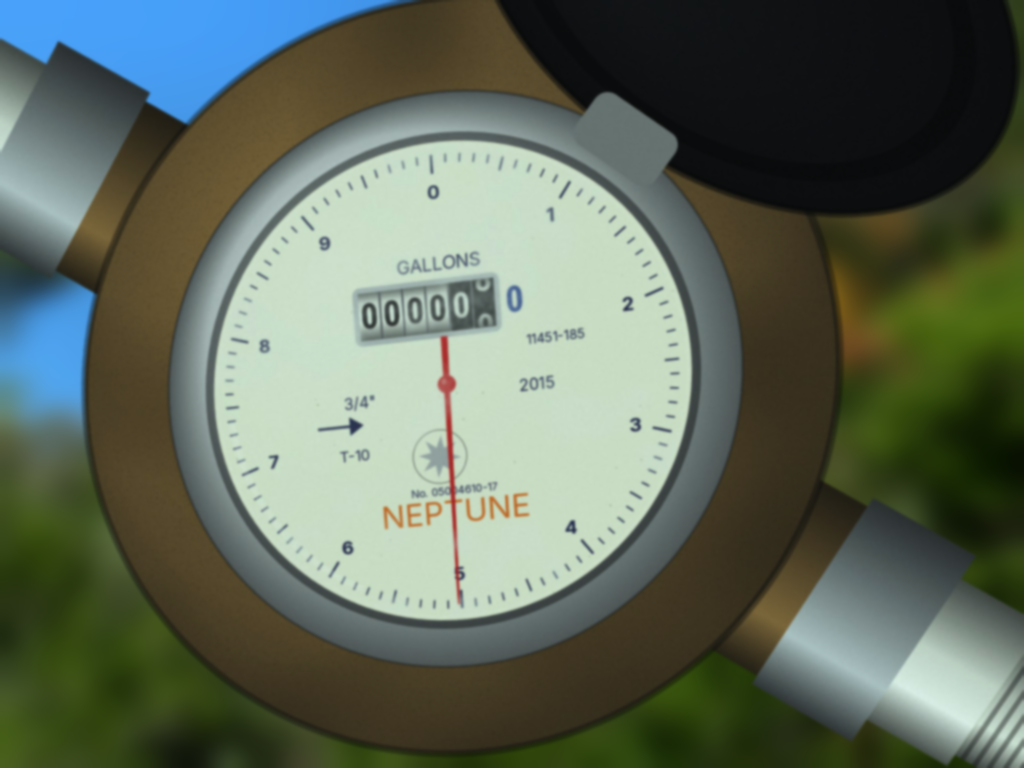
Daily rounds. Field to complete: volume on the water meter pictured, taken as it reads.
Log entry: 85.0 gal
